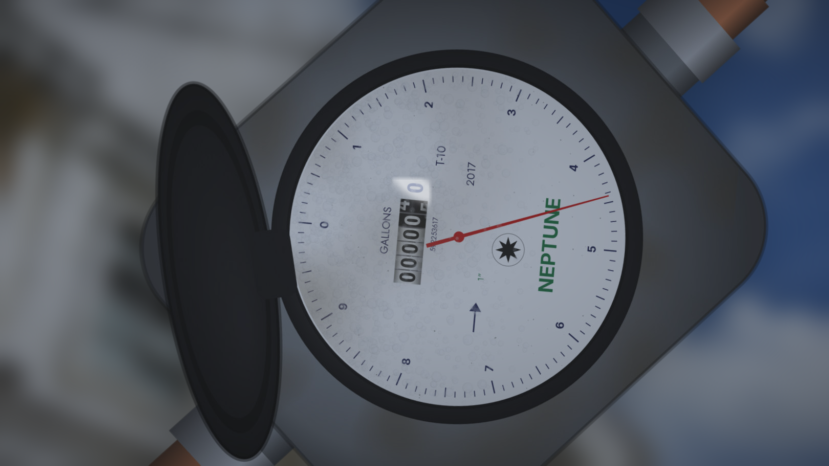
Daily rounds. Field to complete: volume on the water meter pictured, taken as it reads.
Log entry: 44.4 gal
